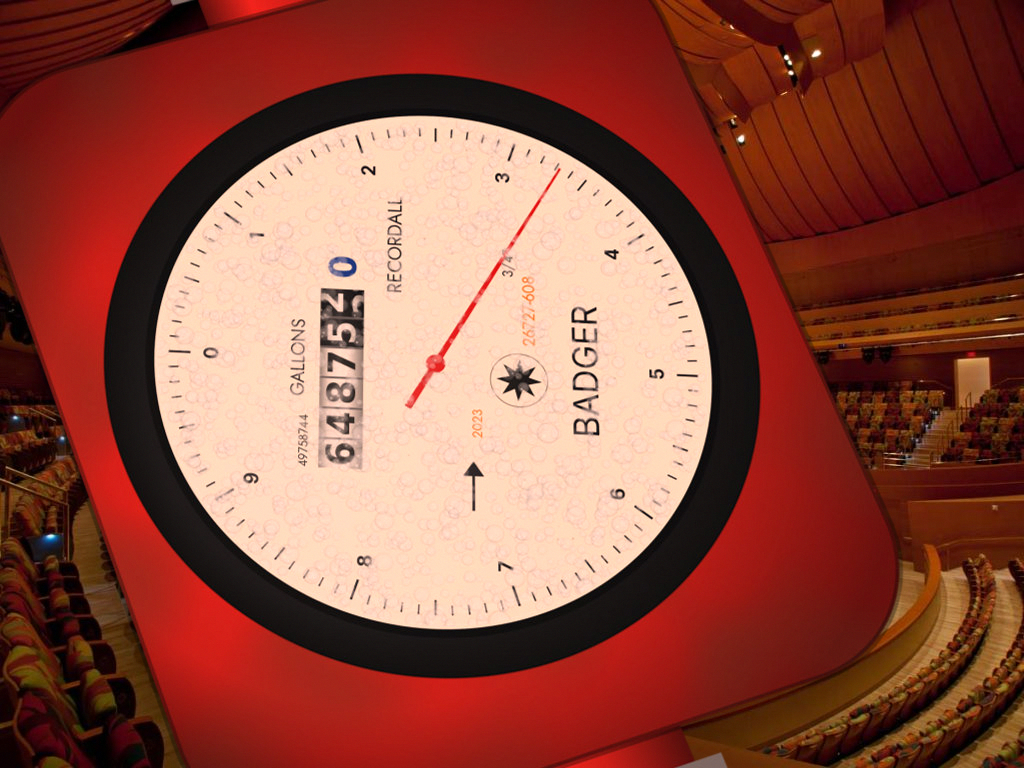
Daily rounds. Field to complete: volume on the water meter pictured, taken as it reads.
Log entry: 6487523.3 gal
